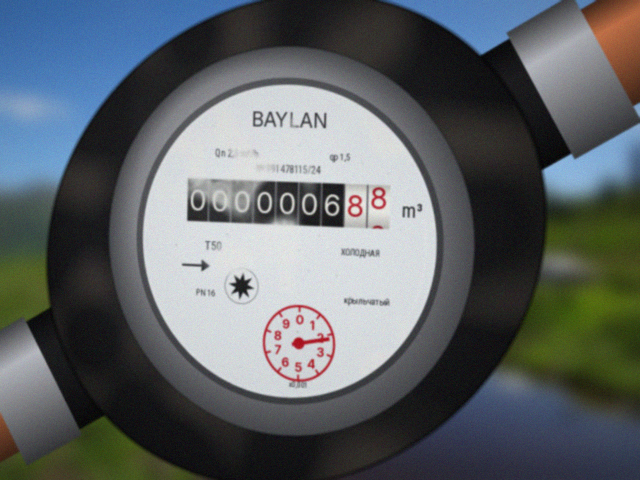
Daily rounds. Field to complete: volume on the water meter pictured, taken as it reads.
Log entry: 6.882 m³
